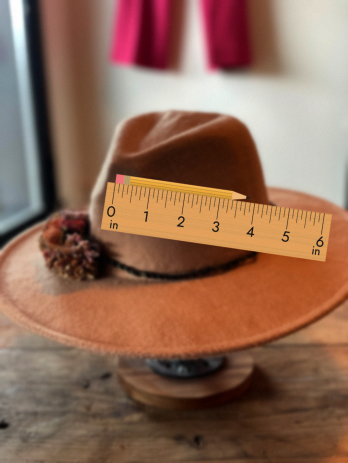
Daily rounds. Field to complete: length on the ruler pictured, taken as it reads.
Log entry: 3.875 in
